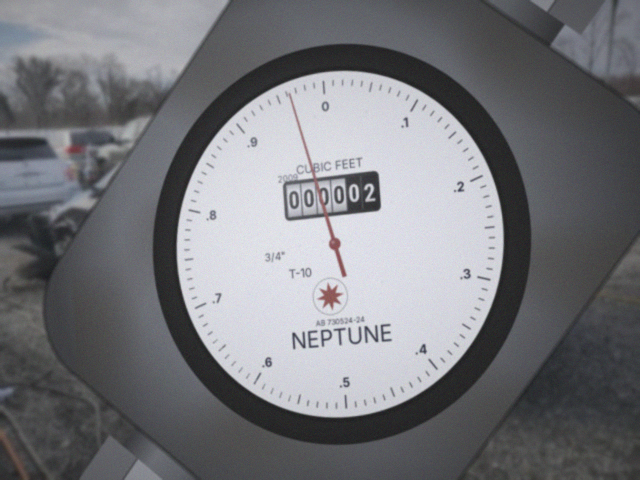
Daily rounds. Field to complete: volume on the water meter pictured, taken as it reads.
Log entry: 1.96 ft³
